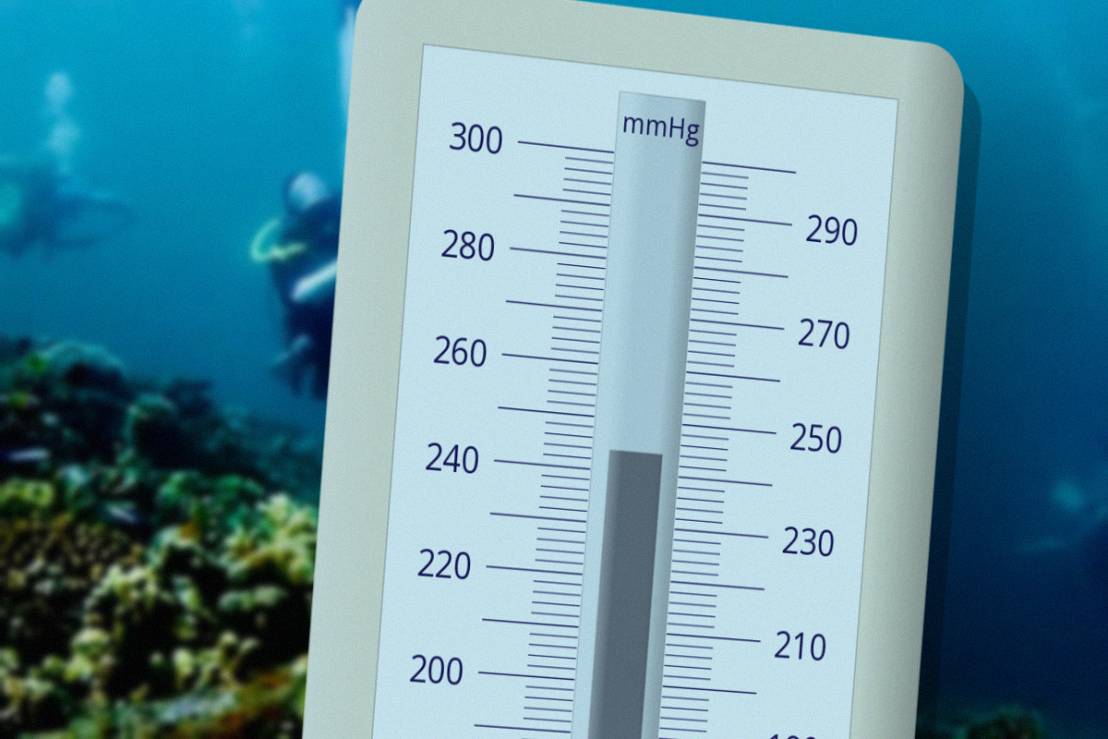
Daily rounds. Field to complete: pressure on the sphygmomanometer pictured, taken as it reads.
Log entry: 244 mmHg
